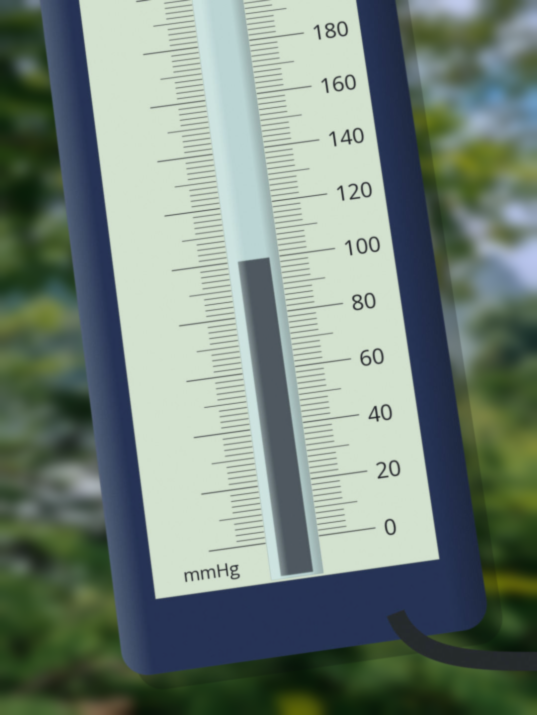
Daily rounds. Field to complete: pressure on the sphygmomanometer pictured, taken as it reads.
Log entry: 100 mmHg
